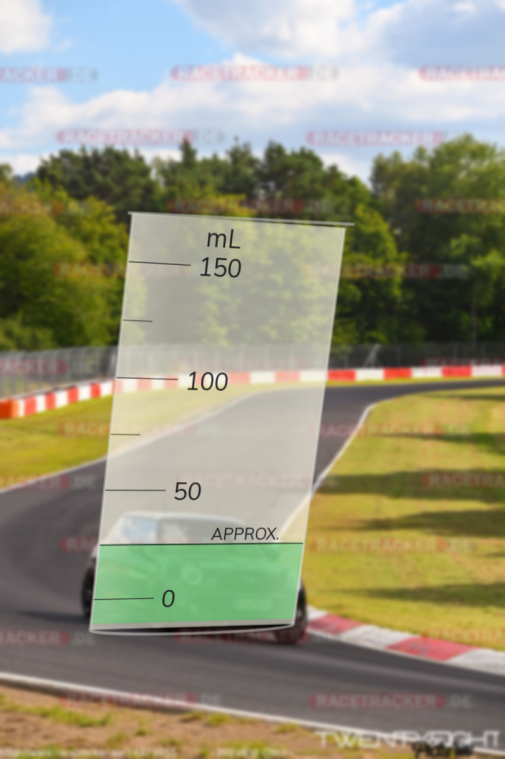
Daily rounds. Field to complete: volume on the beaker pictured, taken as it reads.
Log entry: 25 mL
